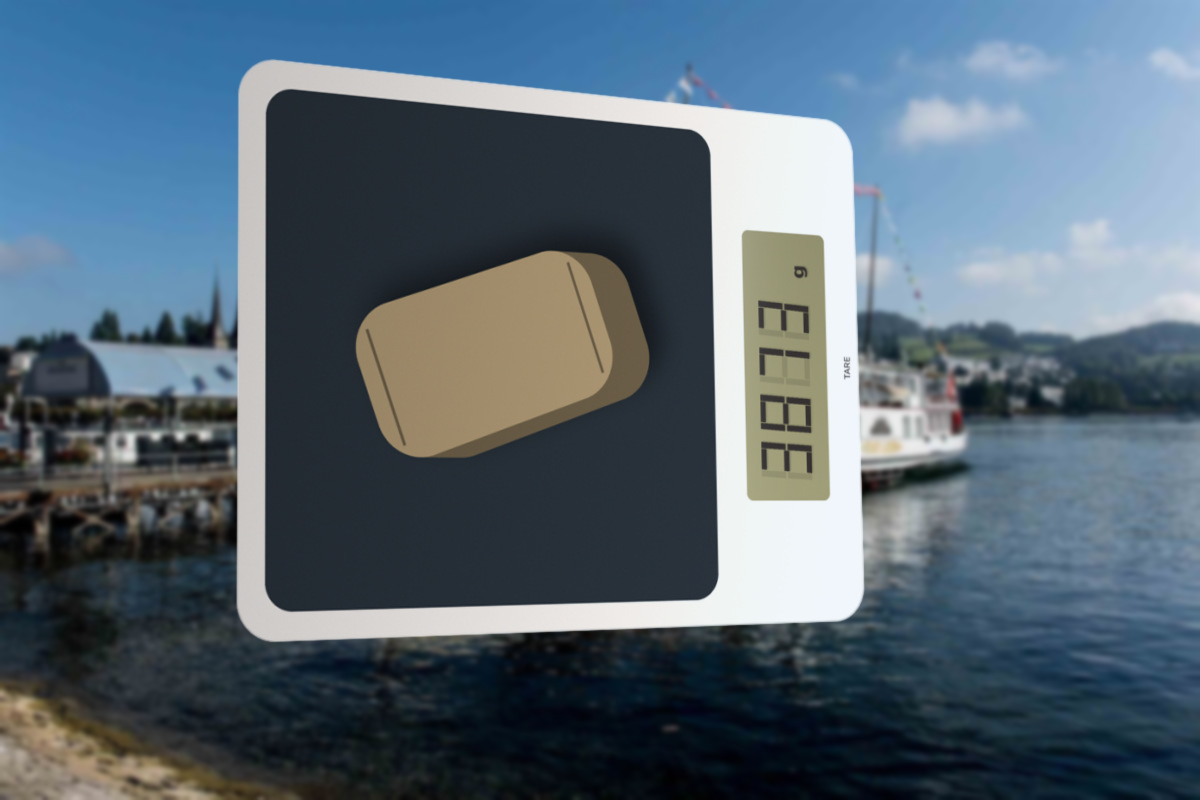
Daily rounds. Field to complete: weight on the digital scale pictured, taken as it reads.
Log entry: 3873 g
